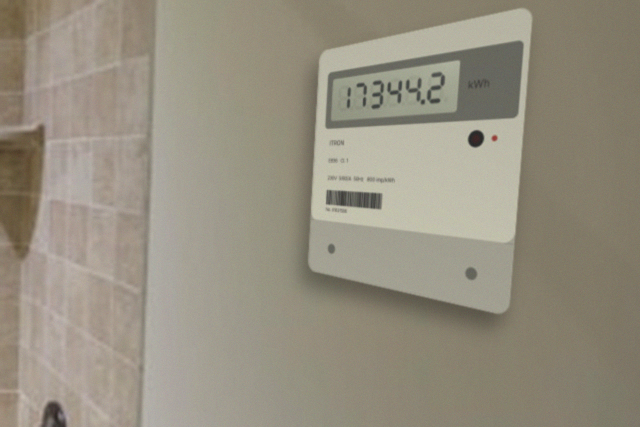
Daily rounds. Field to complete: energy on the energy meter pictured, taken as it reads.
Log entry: 17344.2 kWh
